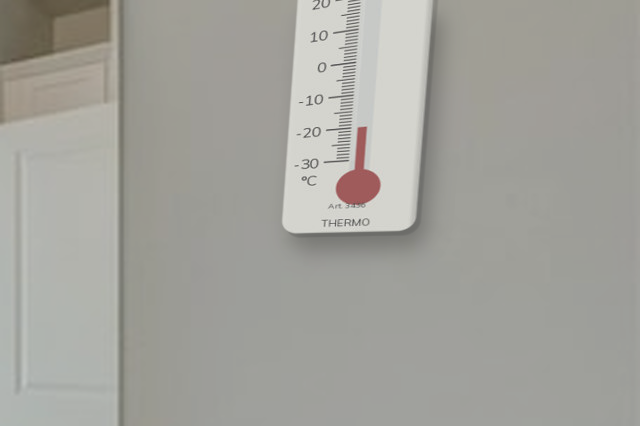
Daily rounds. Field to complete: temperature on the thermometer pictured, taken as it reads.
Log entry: -20 °C
